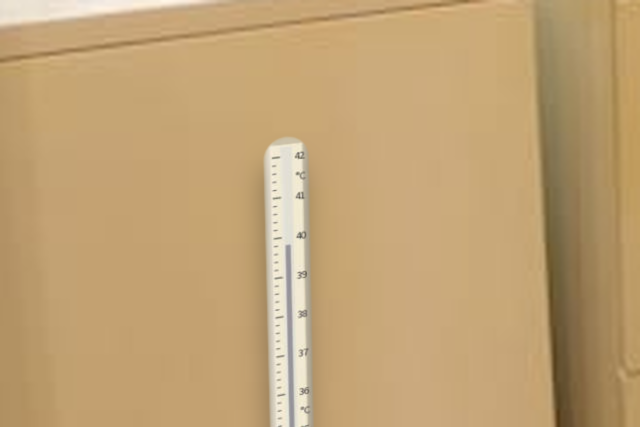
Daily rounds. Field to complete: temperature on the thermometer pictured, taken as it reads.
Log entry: 39.8 °C
